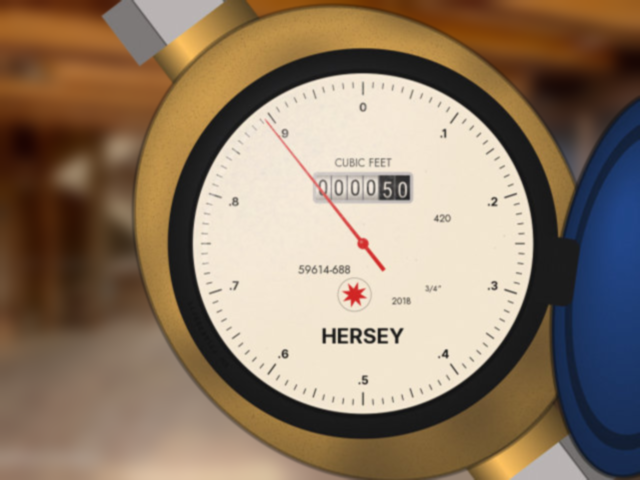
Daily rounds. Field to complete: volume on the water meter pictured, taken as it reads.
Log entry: 49.89 ft³
